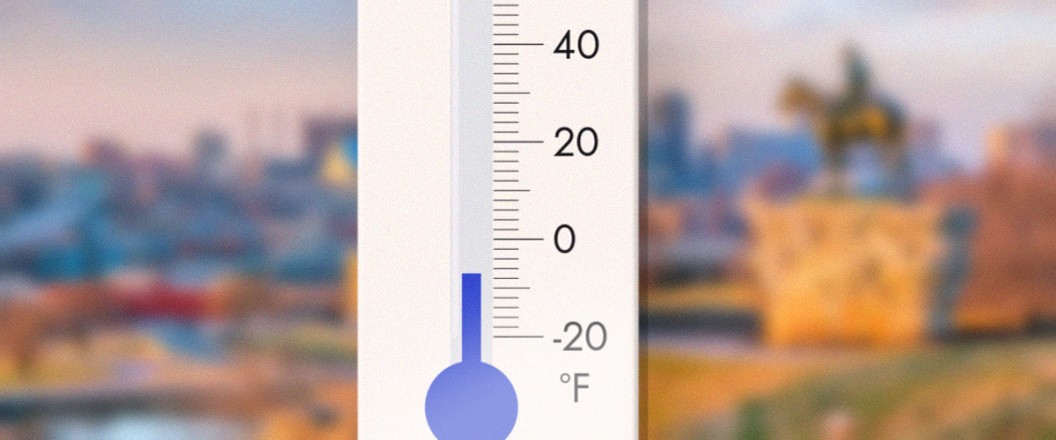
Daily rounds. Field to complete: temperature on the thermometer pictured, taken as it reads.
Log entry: -7 °F
